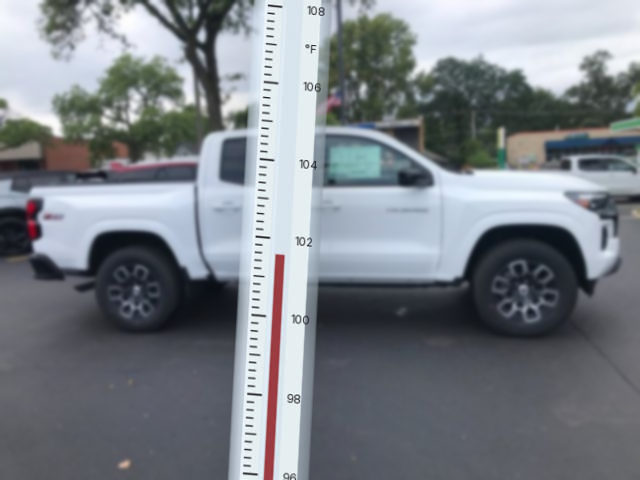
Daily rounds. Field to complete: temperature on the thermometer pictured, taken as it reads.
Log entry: 101.6 °F
